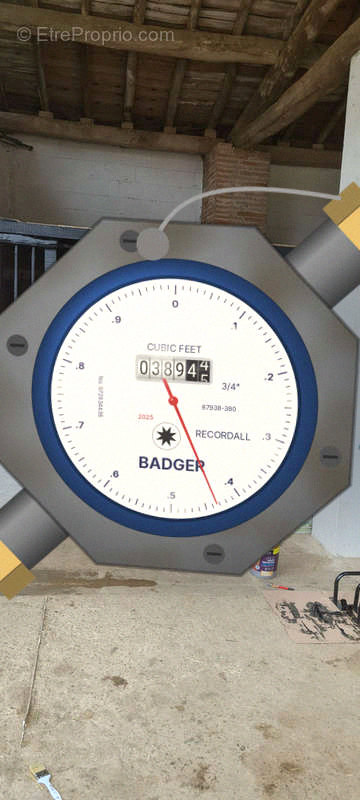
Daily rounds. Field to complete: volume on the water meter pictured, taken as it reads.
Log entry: 38944.43 ft³
